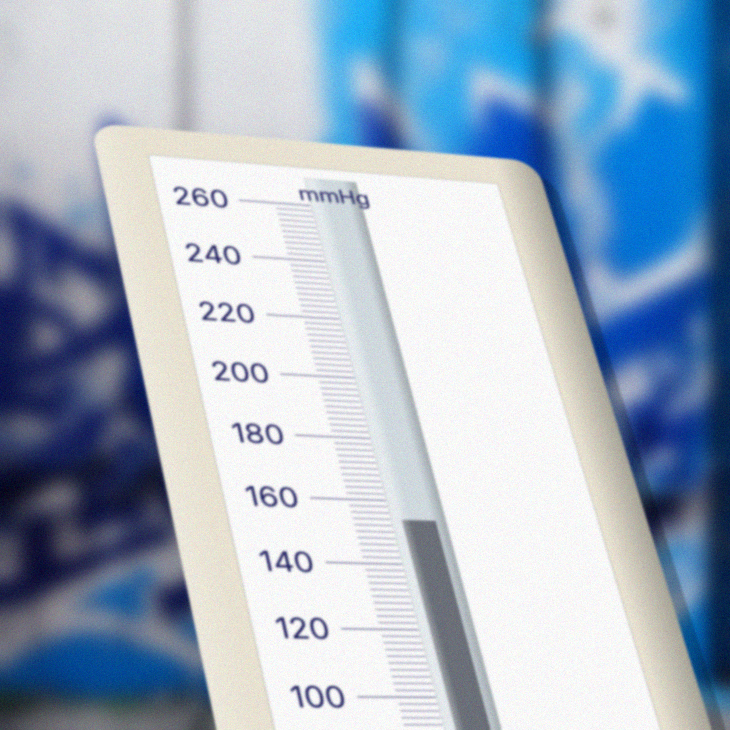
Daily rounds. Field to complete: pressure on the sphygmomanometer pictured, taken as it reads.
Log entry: 154 mmHg
